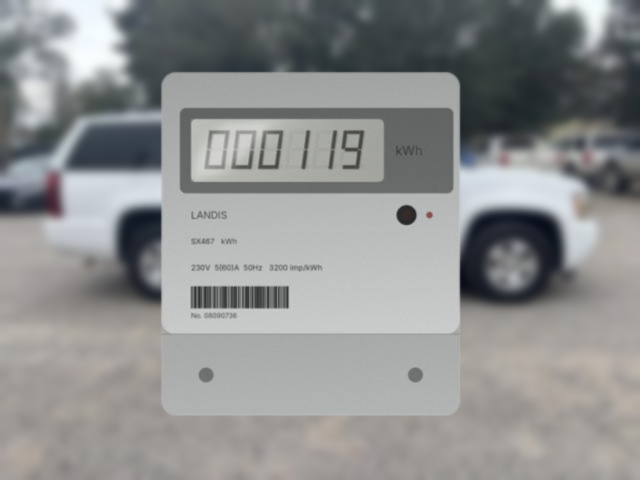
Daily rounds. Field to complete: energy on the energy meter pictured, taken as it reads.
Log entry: 119 kWh
